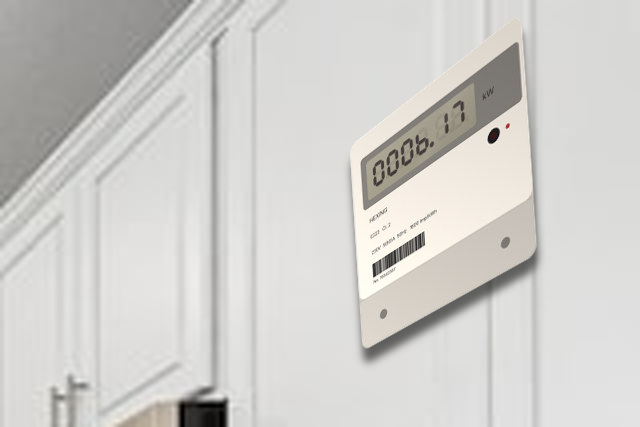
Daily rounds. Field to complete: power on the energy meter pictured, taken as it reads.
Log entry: 6.17 kW
